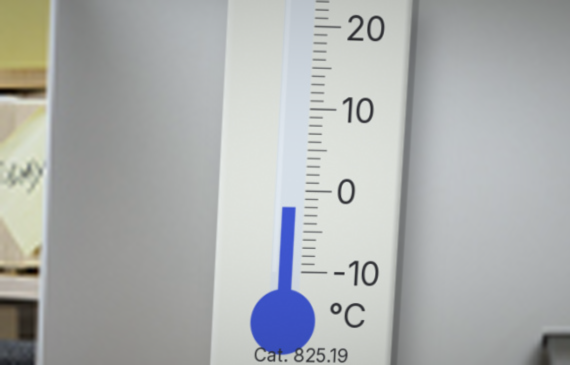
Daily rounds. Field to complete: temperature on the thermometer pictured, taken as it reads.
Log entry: -2 °C
